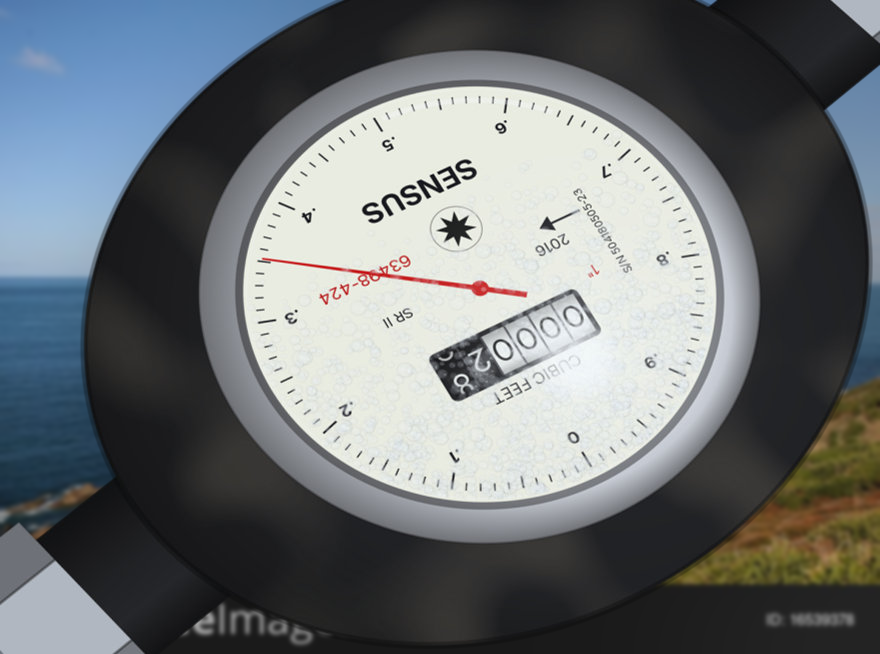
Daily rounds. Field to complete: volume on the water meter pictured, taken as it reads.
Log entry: 28.35 ft³
